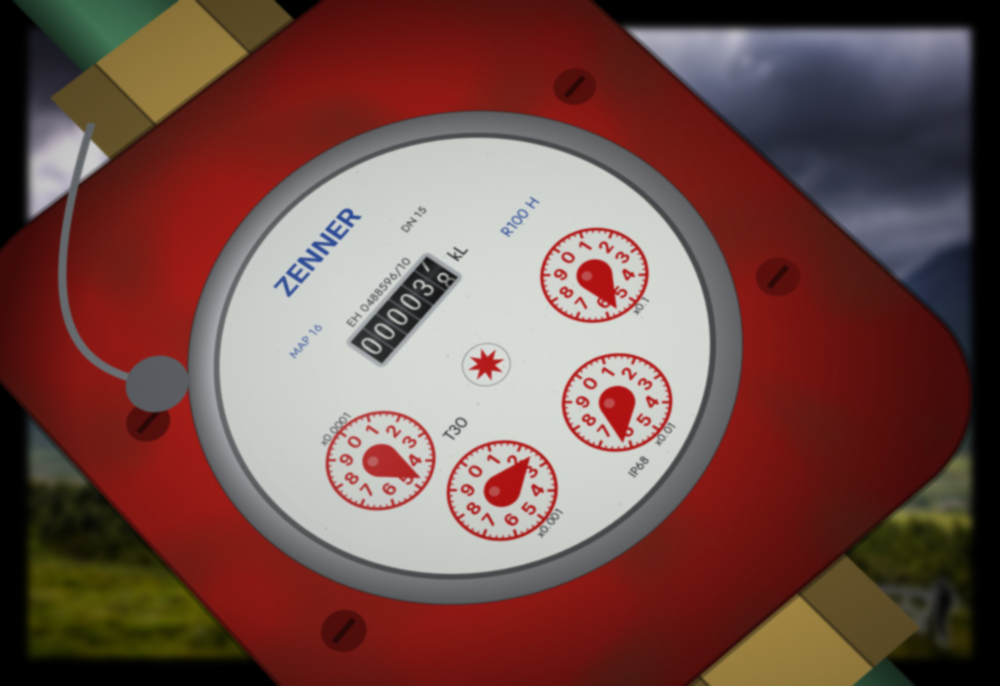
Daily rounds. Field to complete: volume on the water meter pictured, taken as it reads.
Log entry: 37.5624 kL
